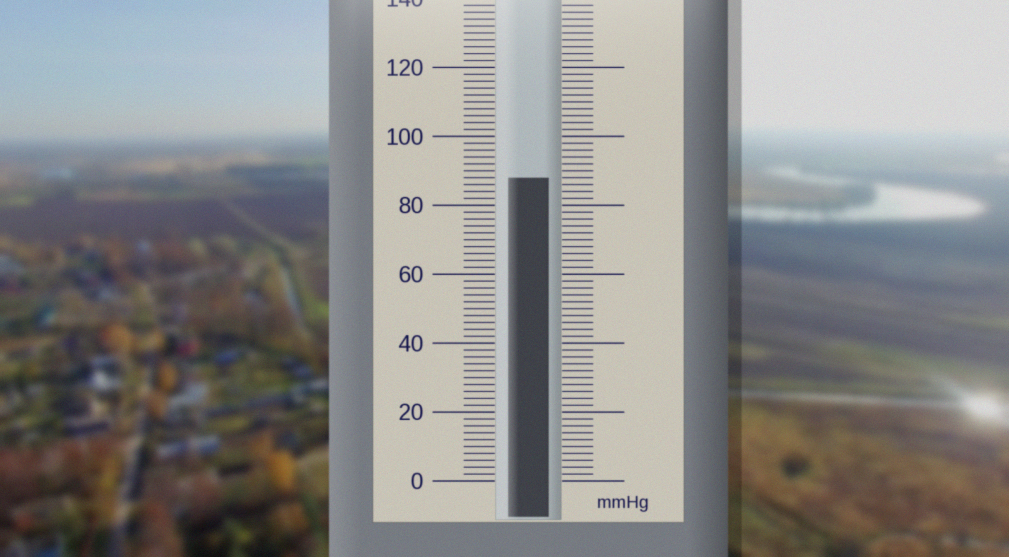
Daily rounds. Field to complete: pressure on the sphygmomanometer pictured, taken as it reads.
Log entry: 88 mmHg
